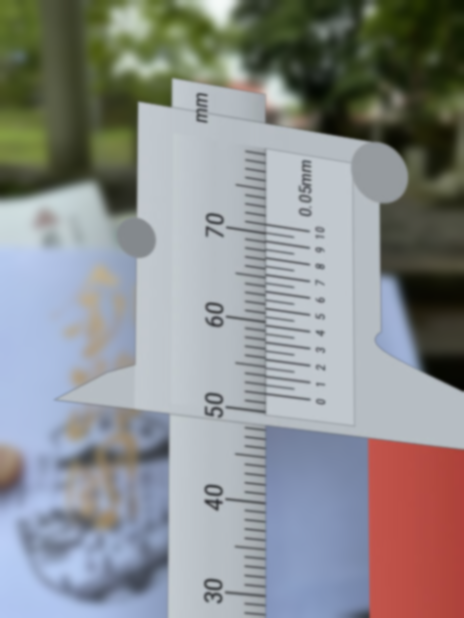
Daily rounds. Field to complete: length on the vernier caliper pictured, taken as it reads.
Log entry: 52.0 mm
